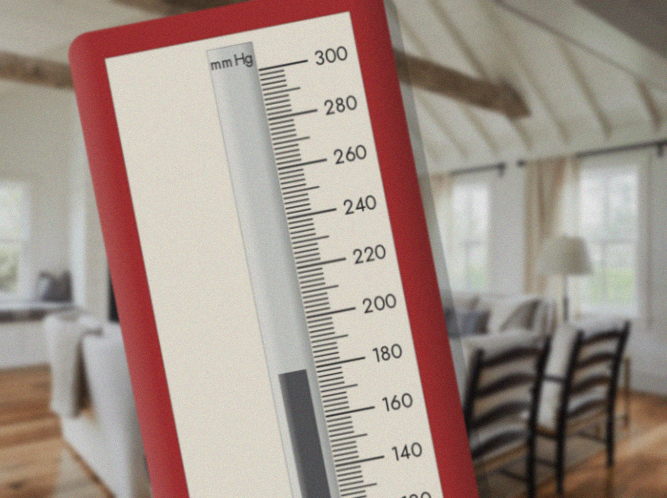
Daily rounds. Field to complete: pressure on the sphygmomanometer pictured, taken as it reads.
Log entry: 180 mmHg
